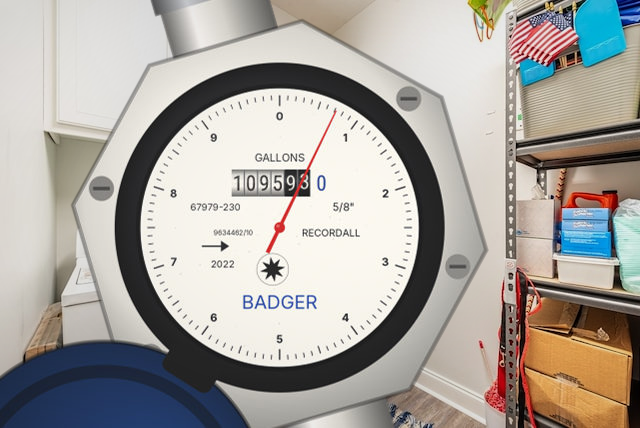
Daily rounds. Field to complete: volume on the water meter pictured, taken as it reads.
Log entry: 1095930.7 gal
